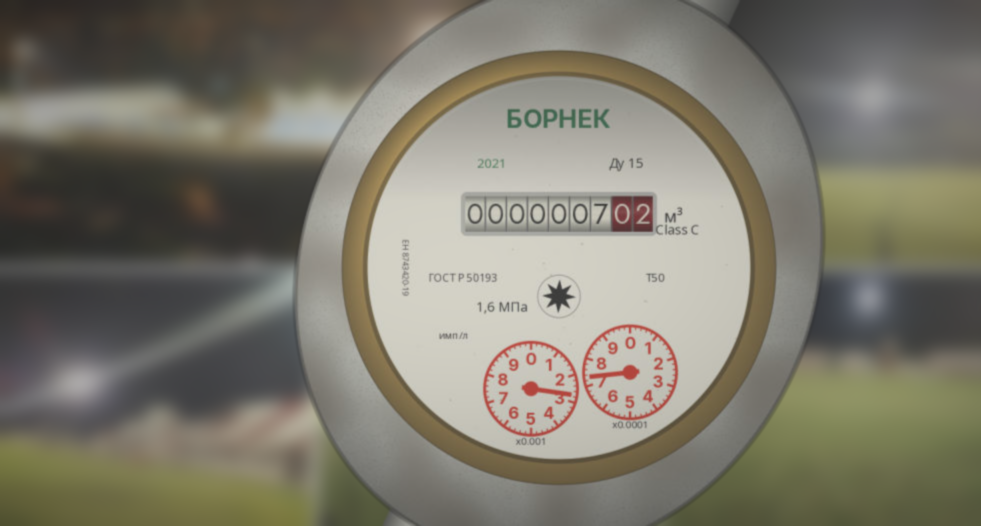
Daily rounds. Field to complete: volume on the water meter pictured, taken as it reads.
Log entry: 7.0227 m³
